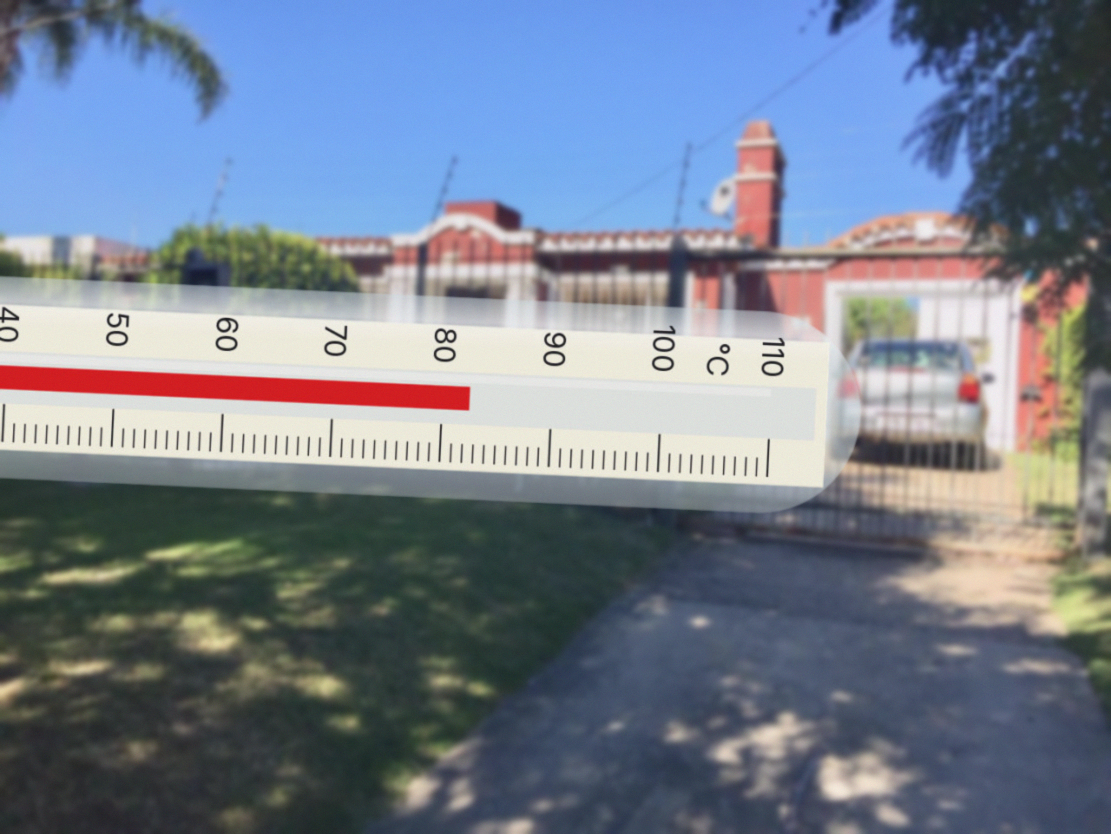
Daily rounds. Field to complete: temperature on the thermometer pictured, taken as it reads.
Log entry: 82.5 °C
